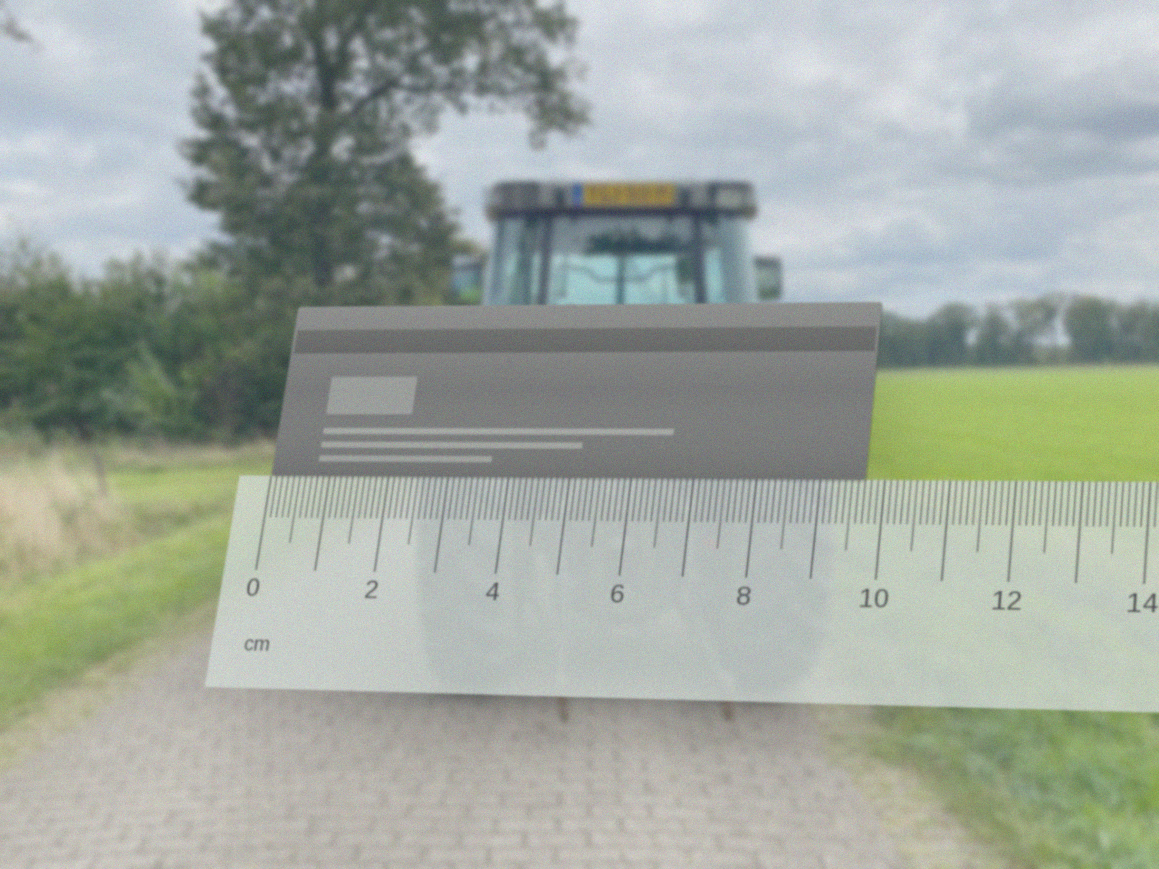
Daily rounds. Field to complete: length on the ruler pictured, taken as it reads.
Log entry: 9.7 cm
